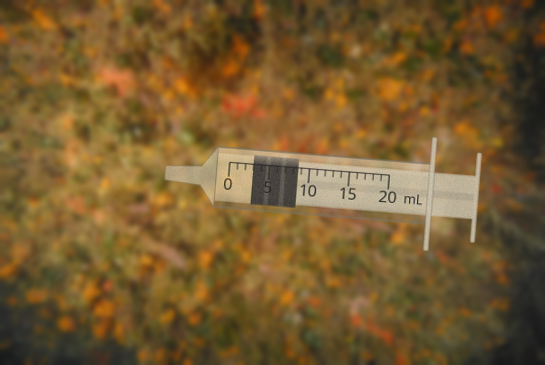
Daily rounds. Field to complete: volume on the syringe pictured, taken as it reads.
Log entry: 3 mL
